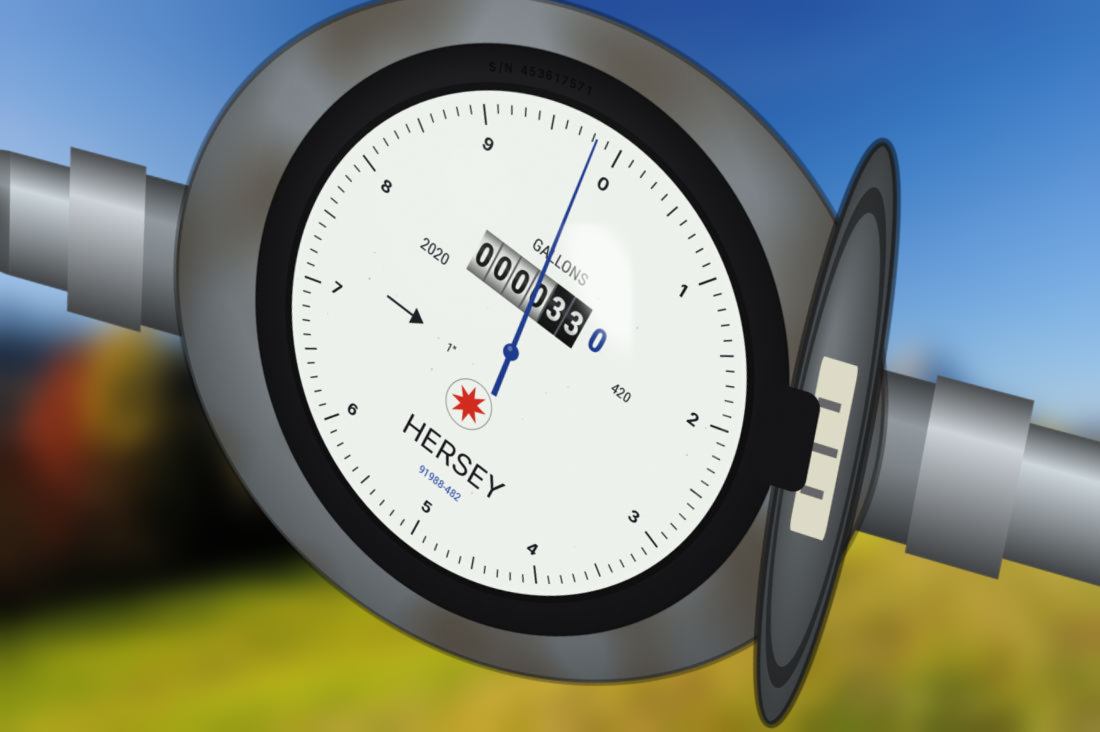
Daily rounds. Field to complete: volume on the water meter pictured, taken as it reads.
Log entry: 329.8 gal
